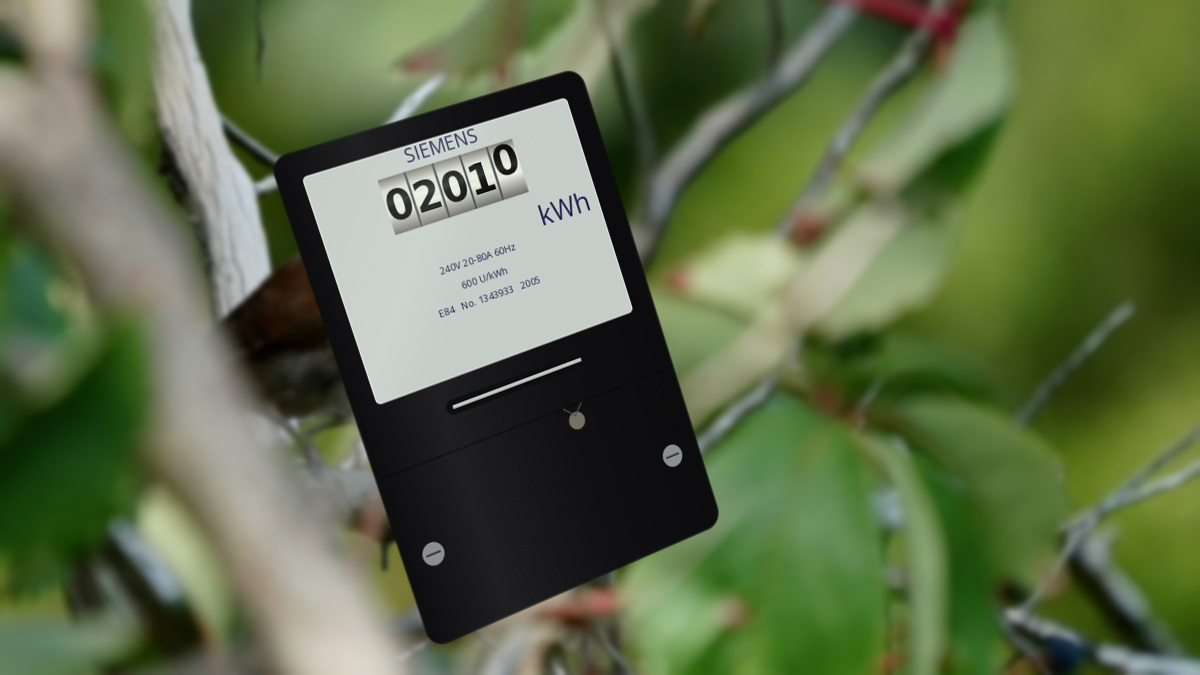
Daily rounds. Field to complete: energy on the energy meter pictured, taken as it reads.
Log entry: 2010 kWh
